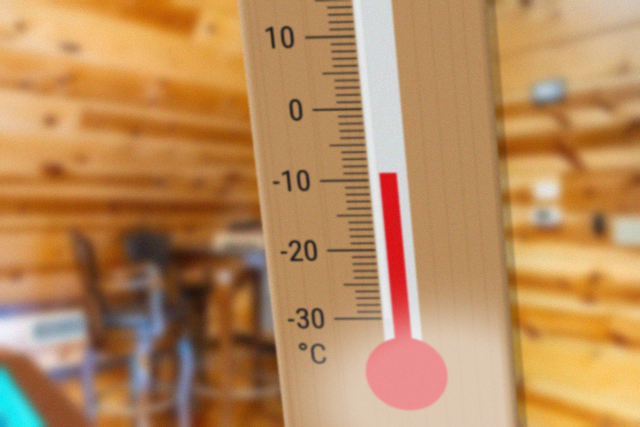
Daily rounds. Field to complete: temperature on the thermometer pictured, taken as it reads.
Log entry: -9 °C
